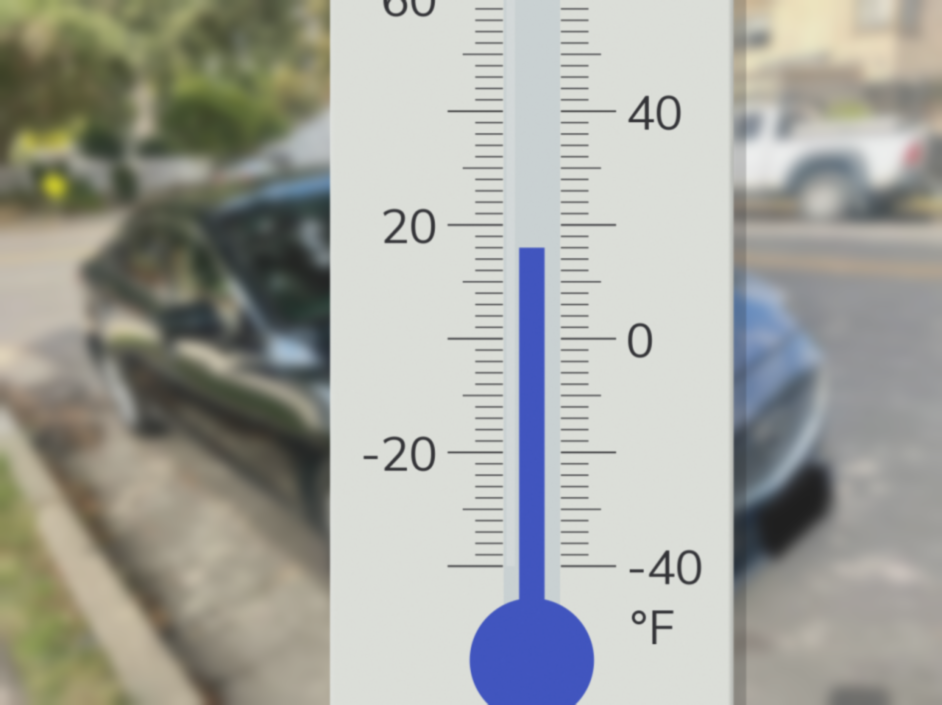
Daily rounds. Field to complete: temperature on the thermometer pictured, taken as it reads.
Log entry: 16 °F
